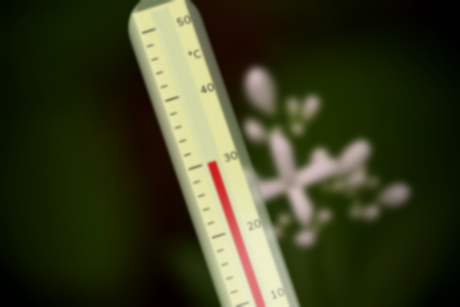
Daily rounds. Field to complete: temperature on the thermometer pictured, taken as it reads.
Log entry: 30 °C
